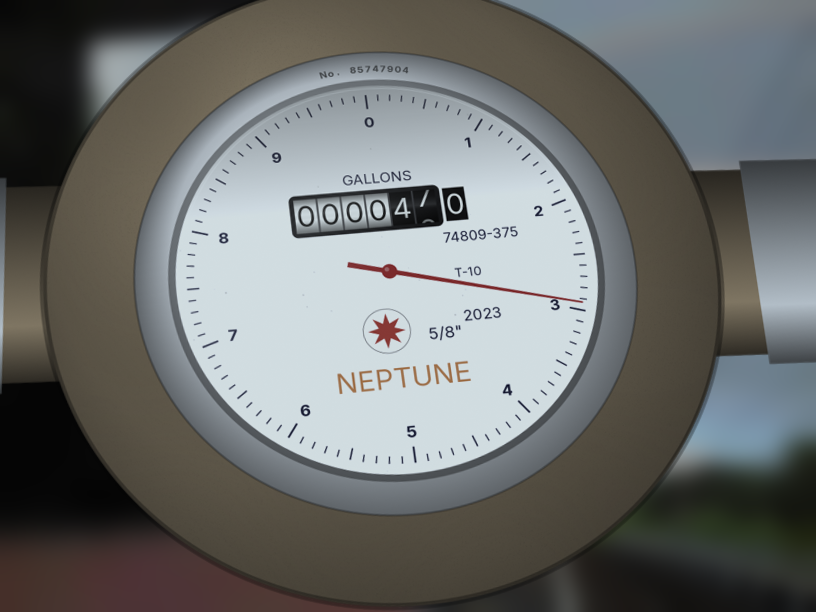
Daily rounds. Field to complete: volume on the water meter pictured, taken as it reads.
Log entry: 472.9 gal
